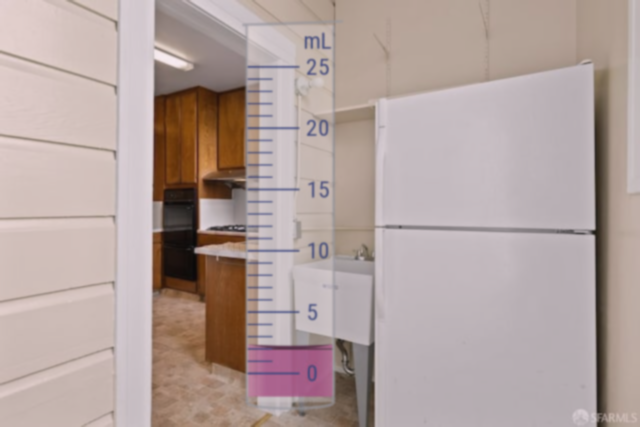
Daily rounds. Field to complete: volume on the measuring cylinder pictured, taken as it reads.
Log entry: 2 mL
